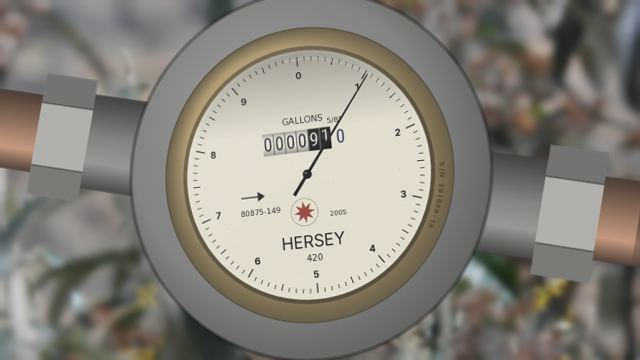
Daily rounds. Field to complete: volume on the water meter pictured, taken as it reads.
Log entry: 911.0 gal
